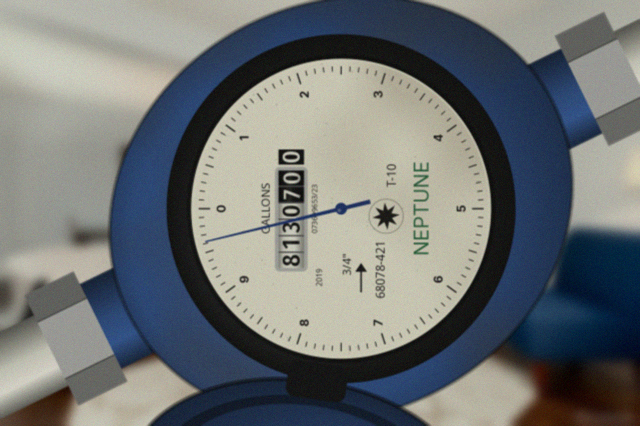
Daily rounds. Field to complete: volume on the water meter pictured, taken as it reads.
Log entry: 8130699.6 gal
